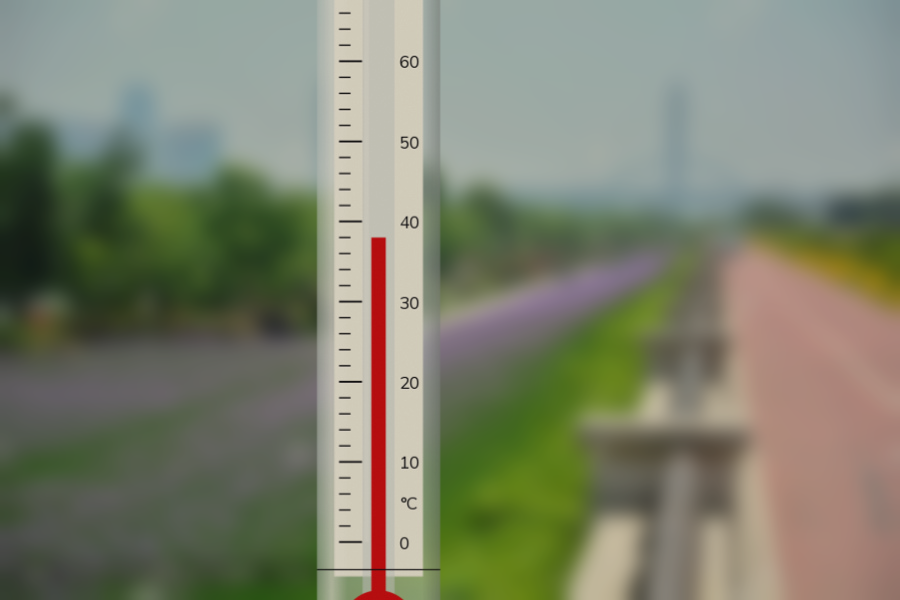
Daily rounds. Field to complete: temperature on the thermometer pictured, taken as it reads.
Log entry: 38 °C
